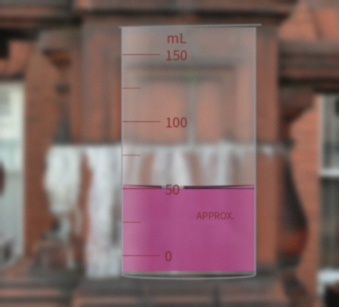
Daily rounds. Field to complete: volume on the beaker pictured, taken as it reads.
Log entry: 50 mL
